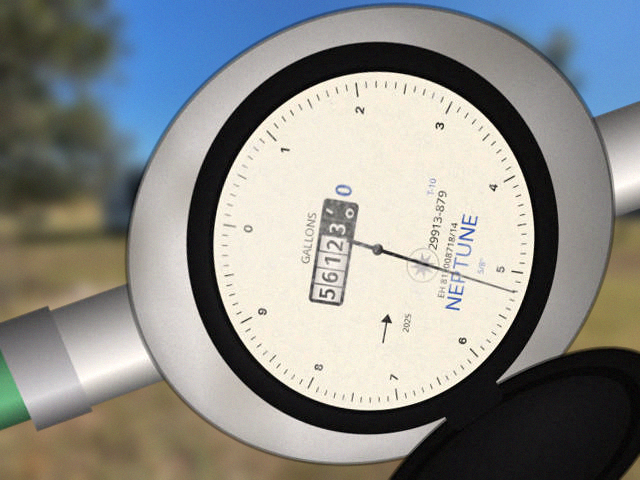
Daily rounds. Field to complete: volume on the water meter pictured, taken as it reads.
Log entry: 5612375.2 gal
